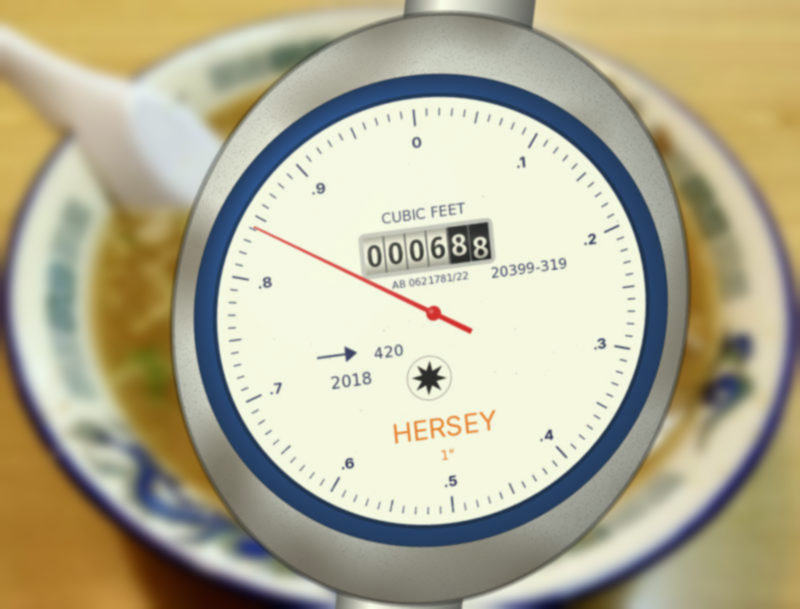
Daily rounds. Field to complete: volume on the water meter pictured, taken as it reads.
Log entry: 687.84 ft³
